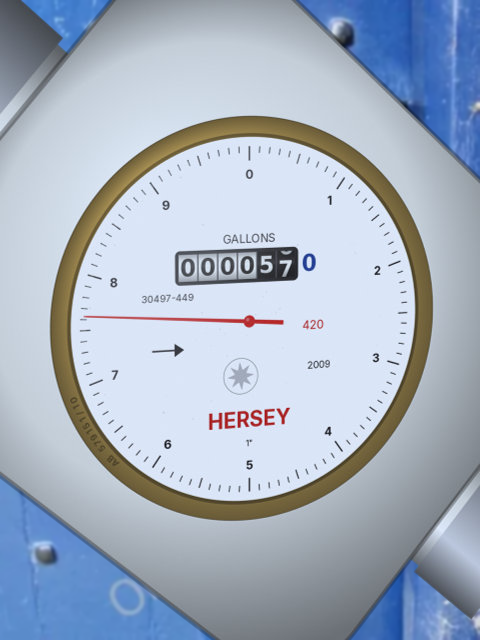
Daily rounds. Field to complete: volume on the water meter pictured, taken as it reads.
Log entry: 567.6 gal
